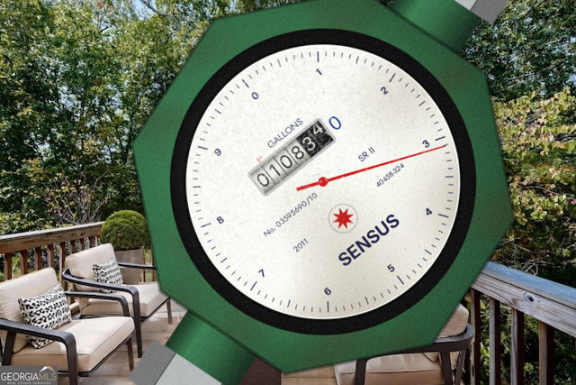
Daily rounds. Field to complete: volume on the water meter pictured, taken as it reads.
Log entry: 108343.1 gal
